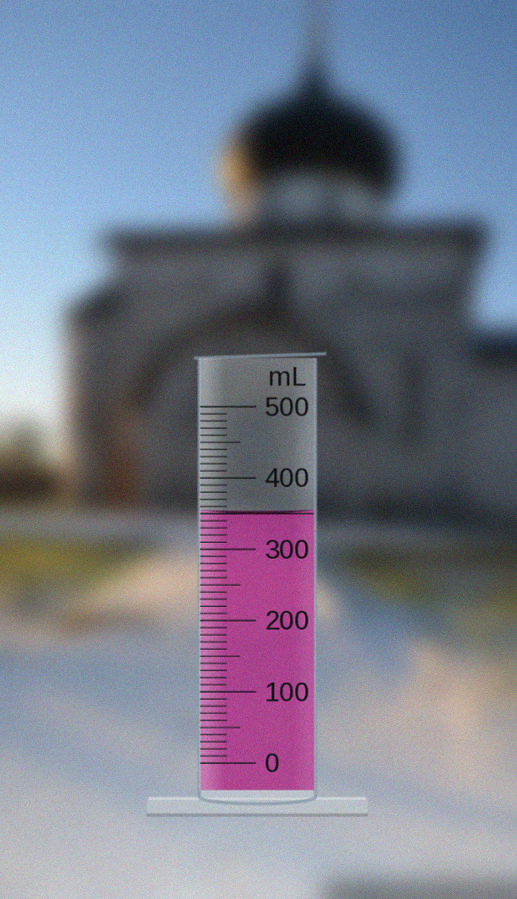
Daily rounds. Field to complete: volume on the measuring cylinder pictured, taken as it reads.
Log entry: 350 mL
